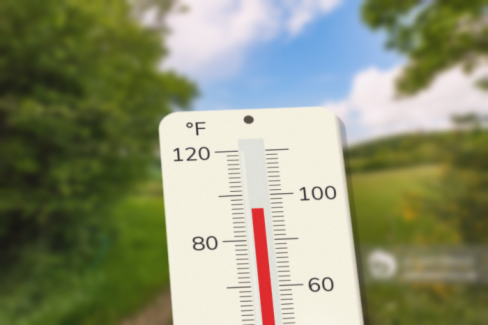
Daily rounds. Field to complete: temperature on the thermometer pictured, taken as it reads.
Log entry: 94 °F
